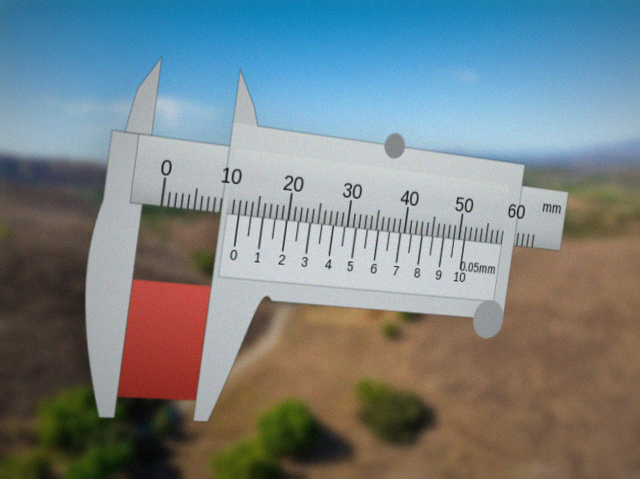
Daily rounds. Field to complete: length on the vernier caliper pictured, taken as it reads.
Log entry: 12.0 mm
